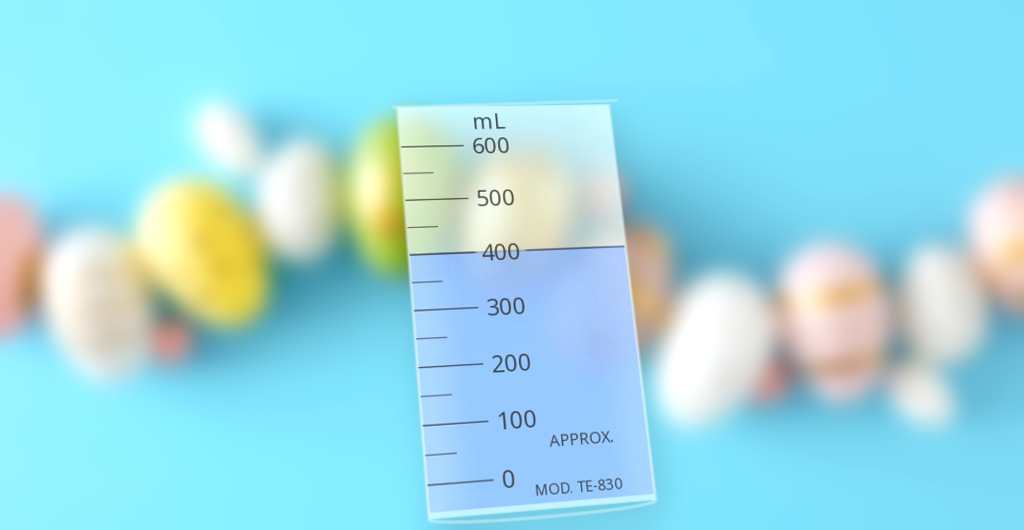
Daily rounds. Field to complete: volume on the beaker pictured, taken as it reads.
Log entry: 400 mL
